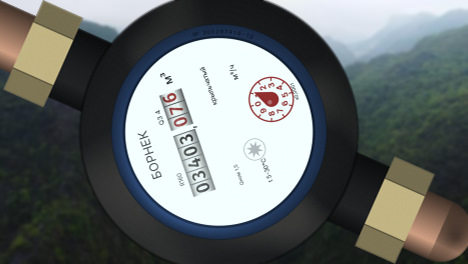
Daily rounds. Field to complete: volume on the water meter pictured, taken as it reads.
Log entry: 3403.0761 m³
